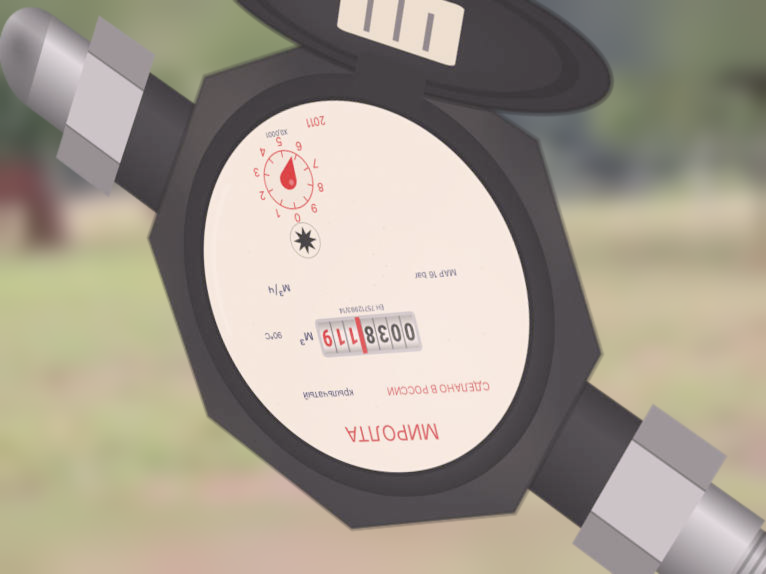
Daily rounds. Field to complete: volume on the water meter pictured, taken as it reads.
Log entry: 38.1195 m³
